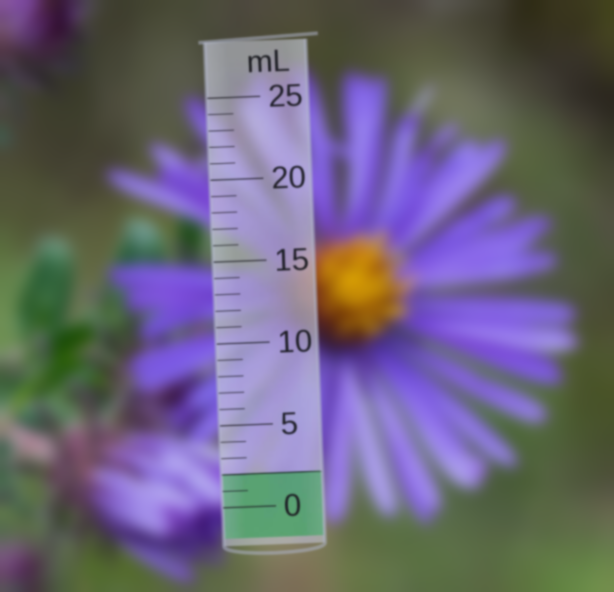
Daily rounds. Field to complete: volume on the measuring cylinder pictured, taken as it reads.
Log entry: 2 mL
